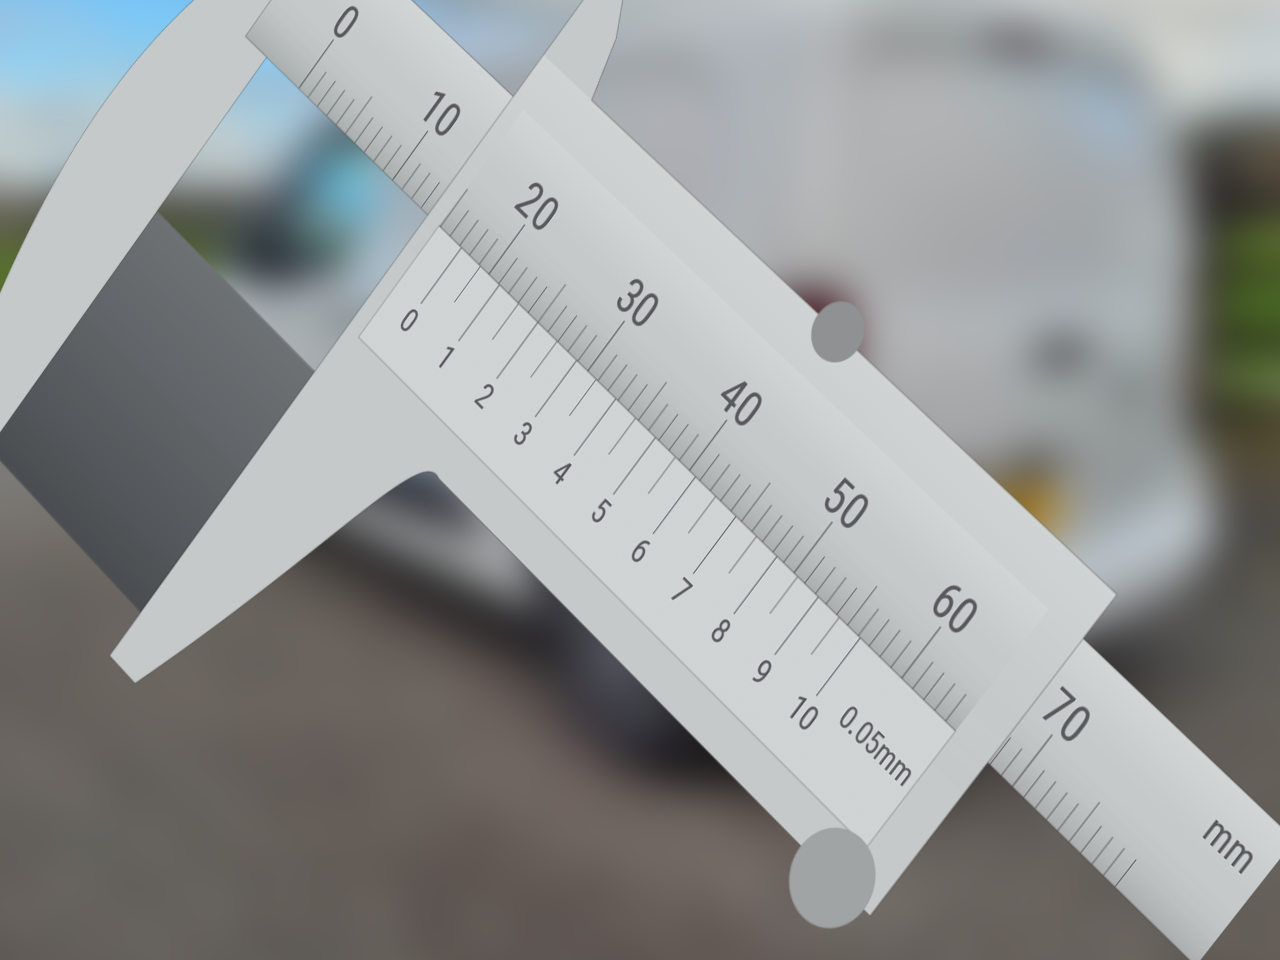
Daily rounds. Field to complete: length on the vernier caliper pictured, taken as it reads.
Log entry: 17.2 mm
